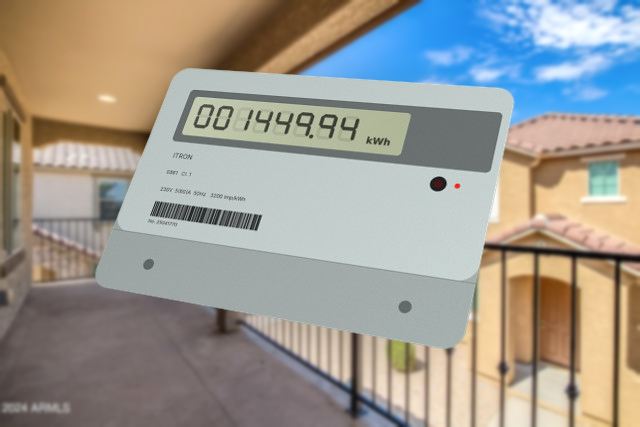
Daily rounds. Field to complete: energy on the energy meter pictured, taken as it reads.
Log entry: 1449.94 kWh
